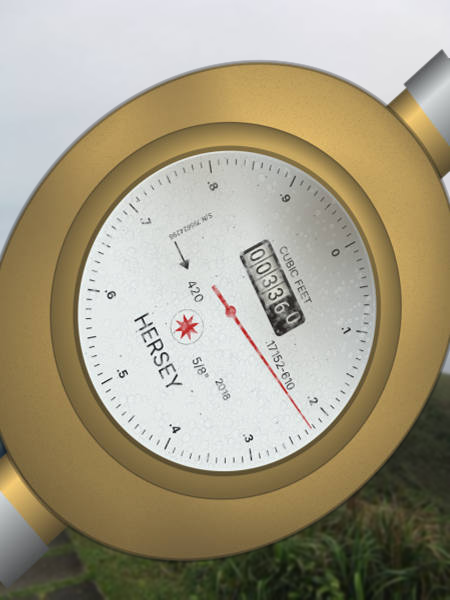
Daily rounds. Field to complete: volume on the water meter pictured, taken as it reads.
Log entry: 3360.22 ft³
